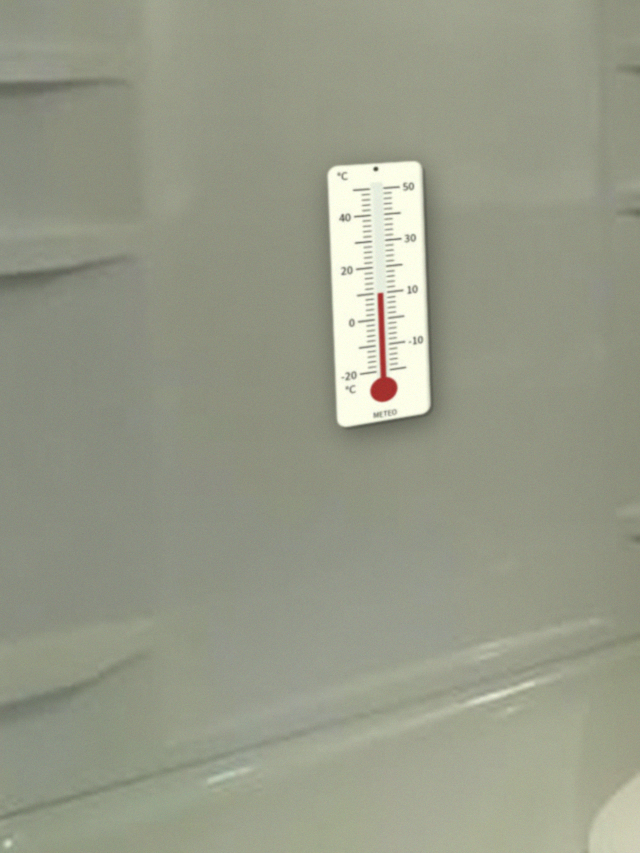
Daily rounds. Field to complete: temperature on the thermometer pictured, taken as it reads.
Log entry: 10 °C
